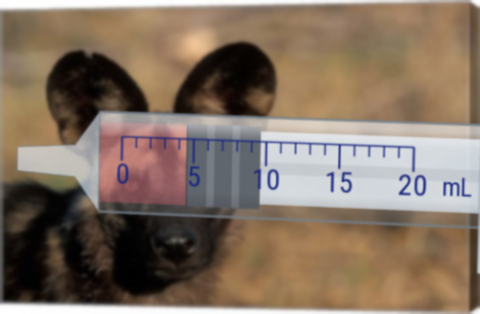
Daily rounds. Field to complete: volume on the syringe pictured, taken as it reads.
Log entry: 4.5 mL
